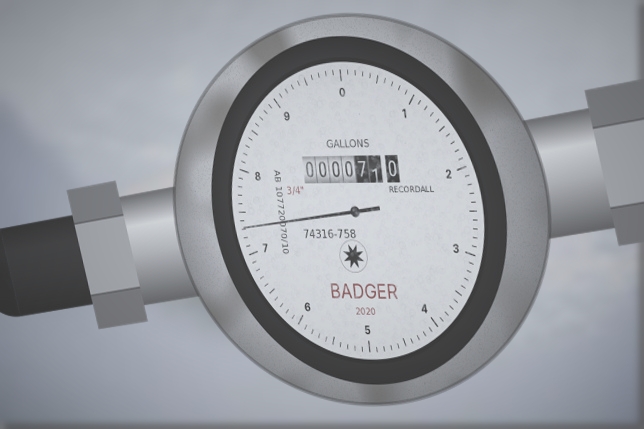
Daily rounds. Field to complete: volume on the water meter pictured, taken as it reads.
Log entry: 707.3 gal
